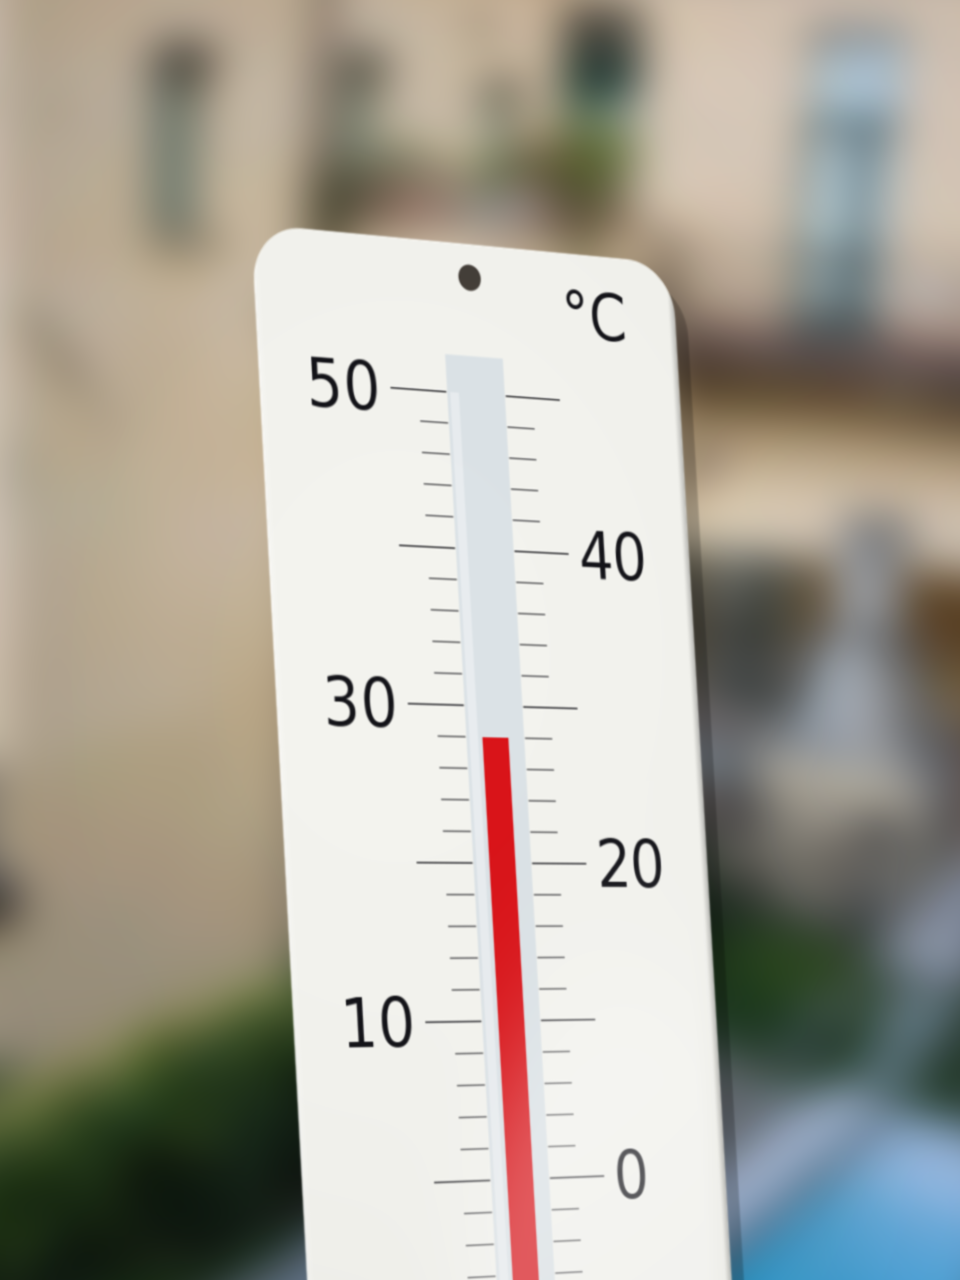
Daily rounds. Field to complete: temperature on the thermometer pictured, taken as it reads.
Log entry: 28 °C
